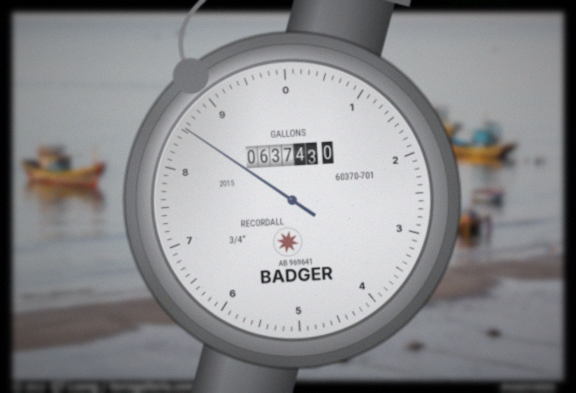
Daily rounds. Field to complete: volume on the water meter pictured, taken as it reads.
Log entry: 637428.5 gal
